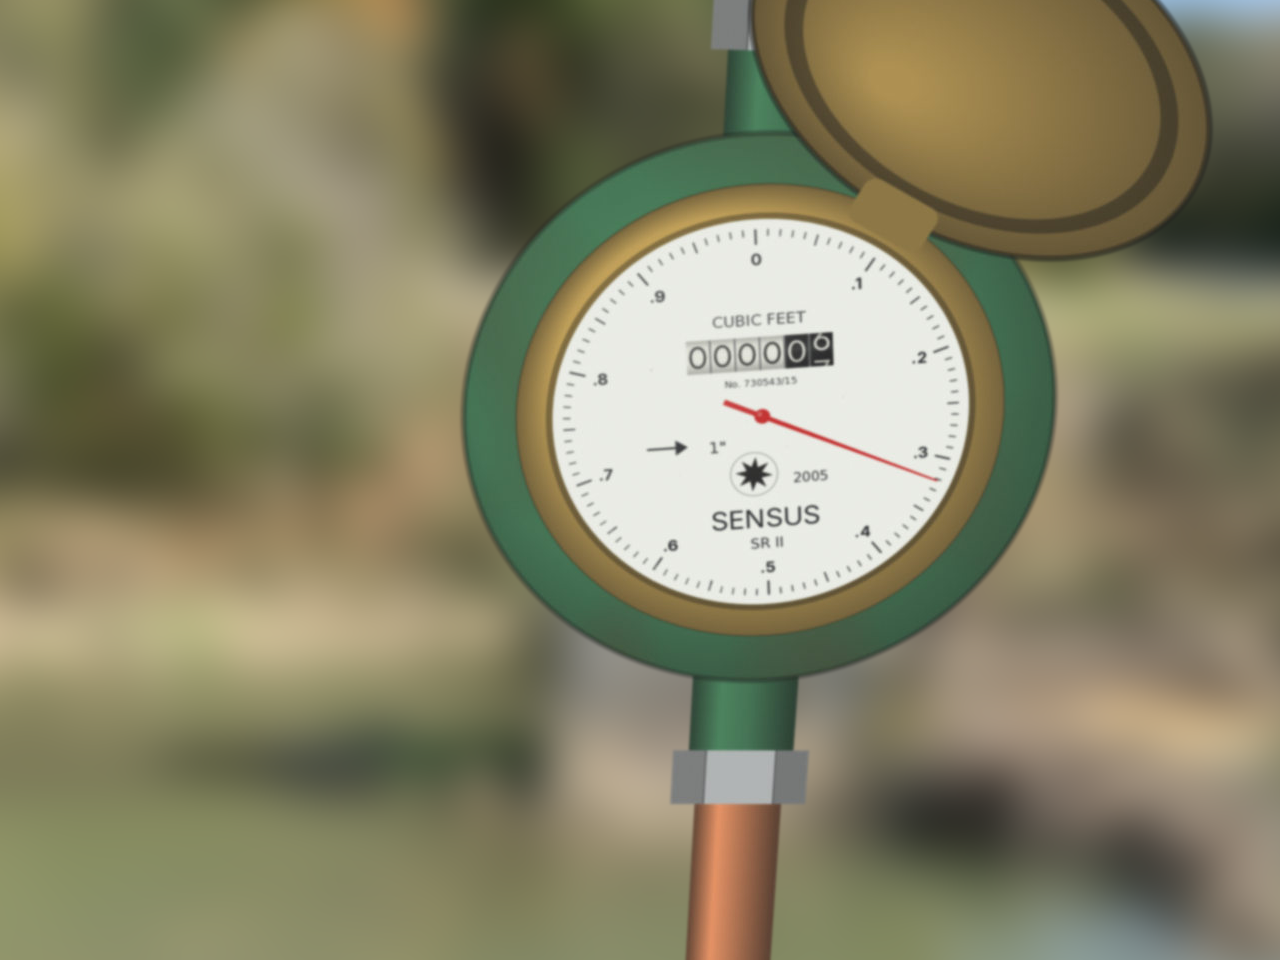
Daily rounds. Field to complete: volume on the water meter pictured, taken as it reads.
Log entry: 6.32 ft³
